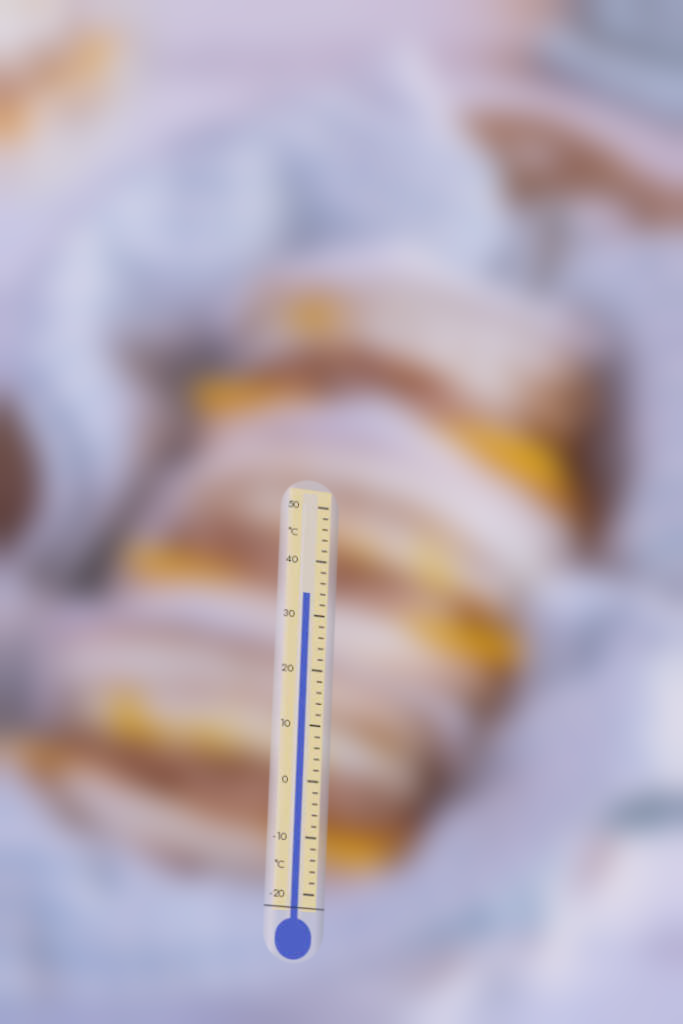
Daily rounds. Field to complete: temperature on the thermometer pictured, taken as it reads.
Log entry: 34 °C
